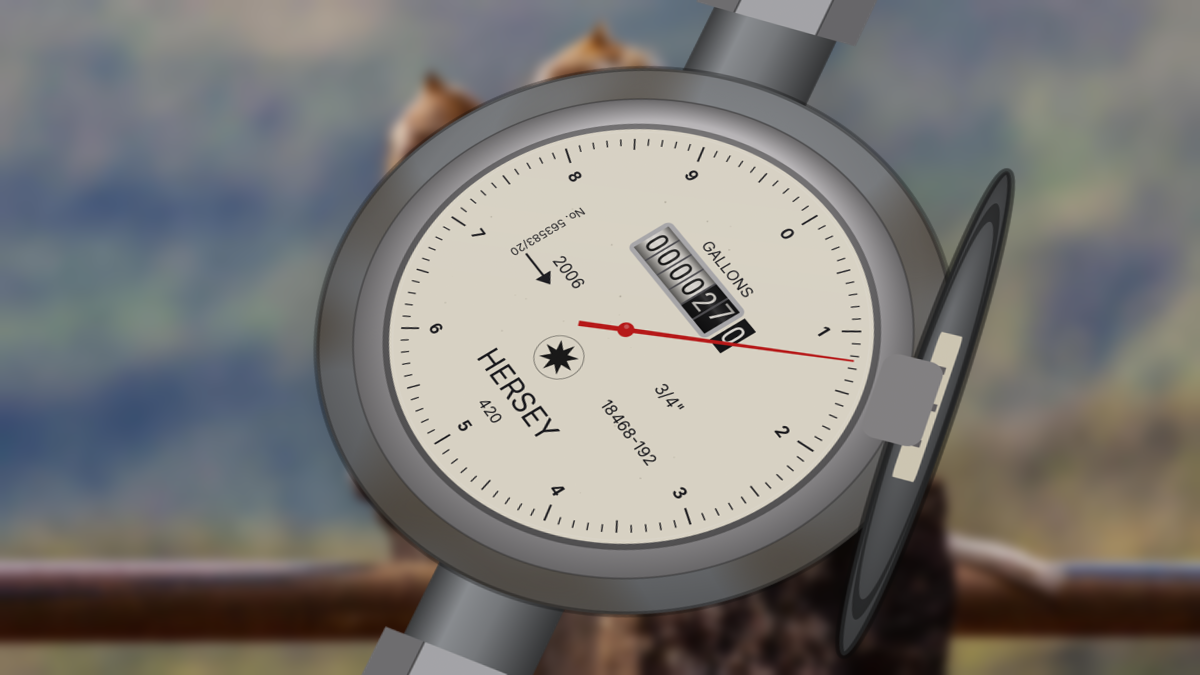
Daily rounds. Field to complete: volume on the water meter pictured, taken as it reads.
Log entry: 271.2 gal
